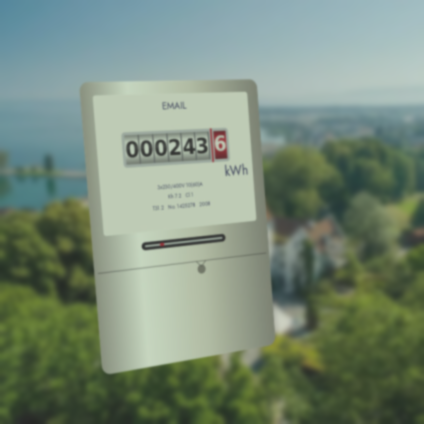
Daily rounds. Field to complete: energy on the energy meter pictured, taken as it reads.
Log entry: 243.6 kWh
